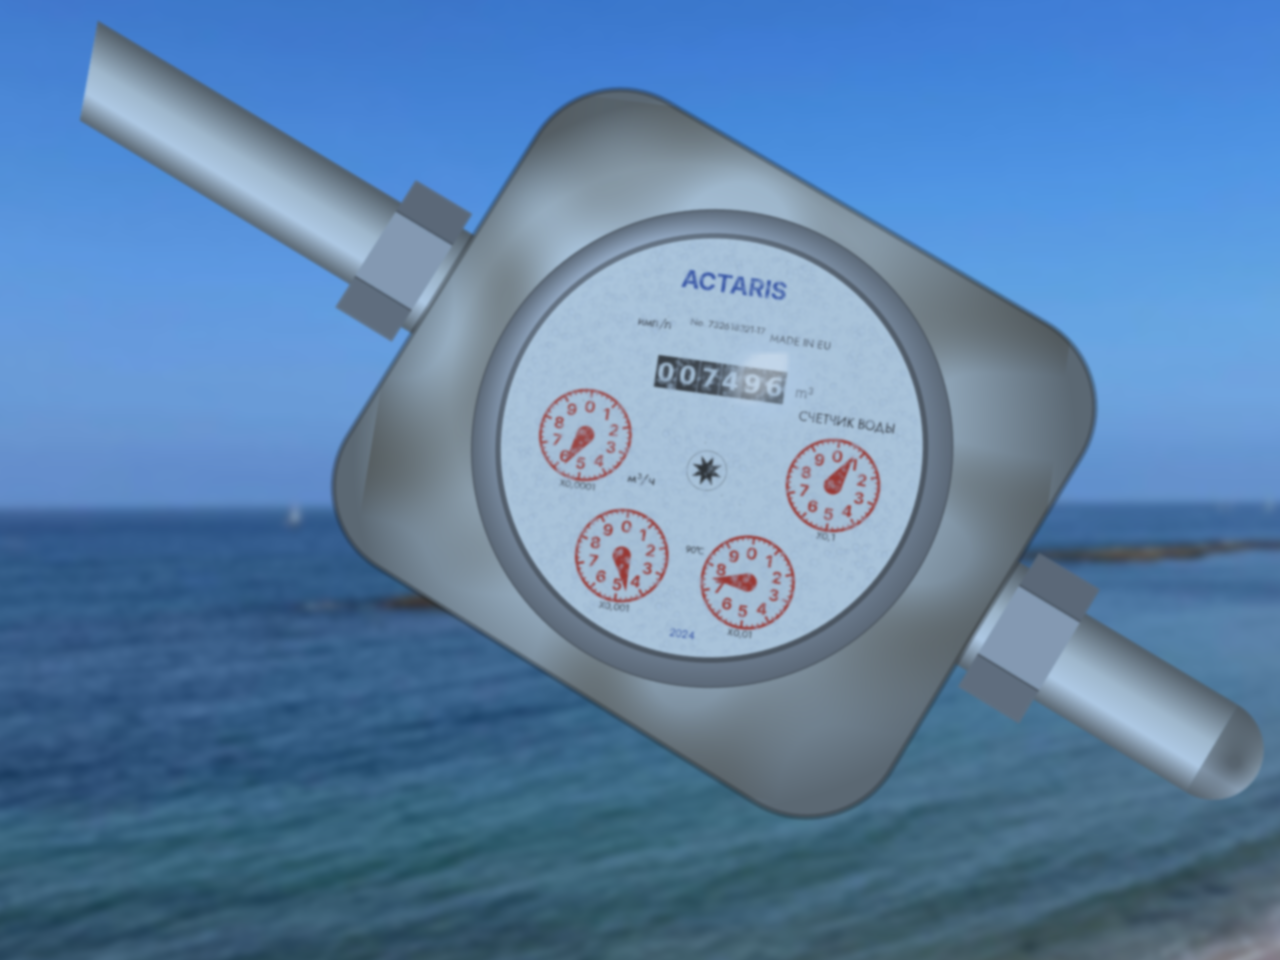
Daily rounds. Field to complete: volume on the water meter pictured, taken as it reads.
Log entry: 7496.0745 m³
